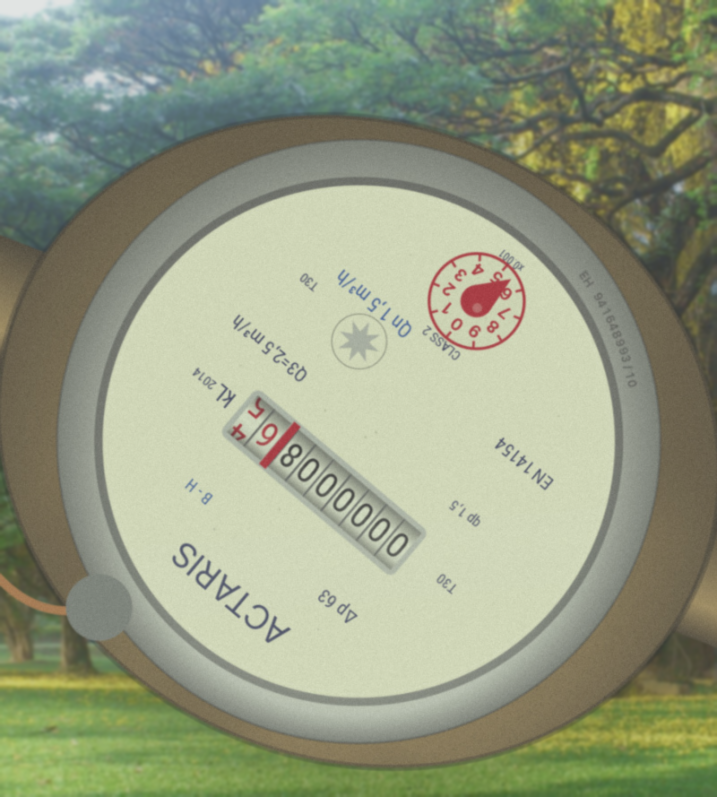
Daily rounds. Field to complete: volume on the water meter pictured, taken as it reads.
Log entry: 8.645 kL
